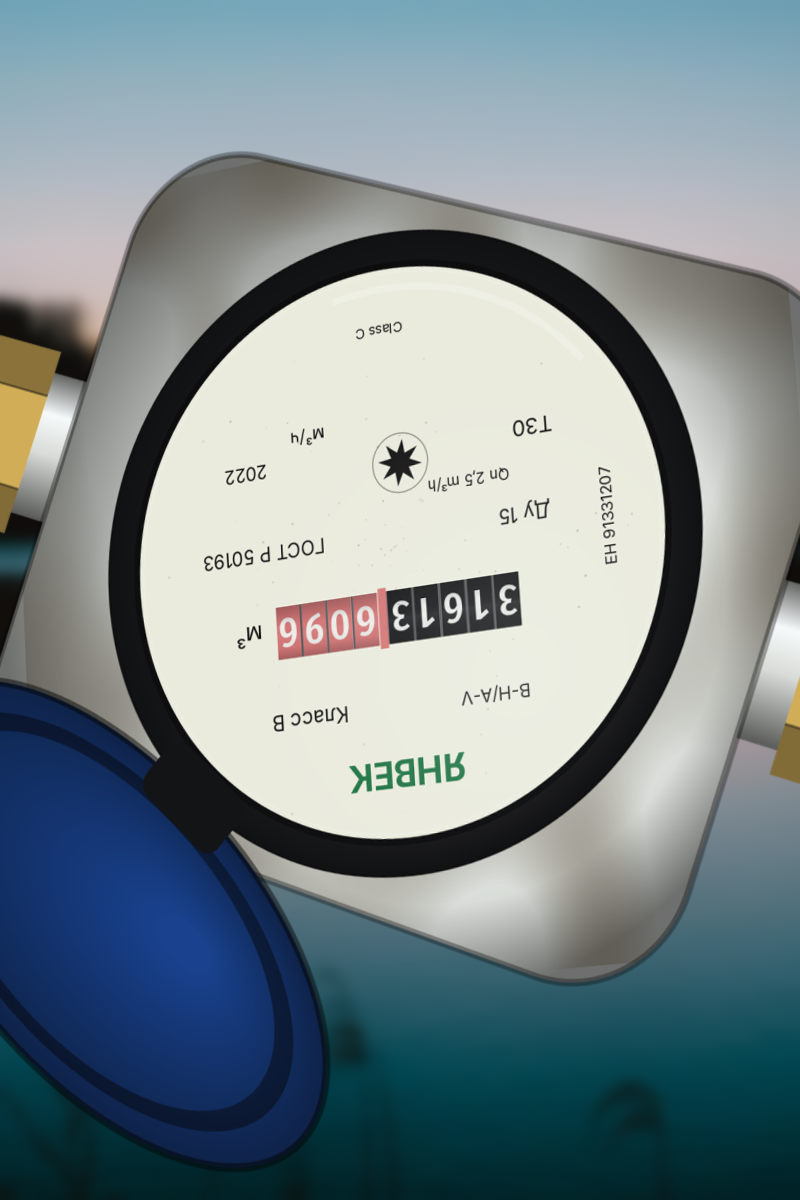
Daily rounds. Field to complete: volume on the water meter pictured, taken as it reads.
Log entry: 31613.6096 m³
